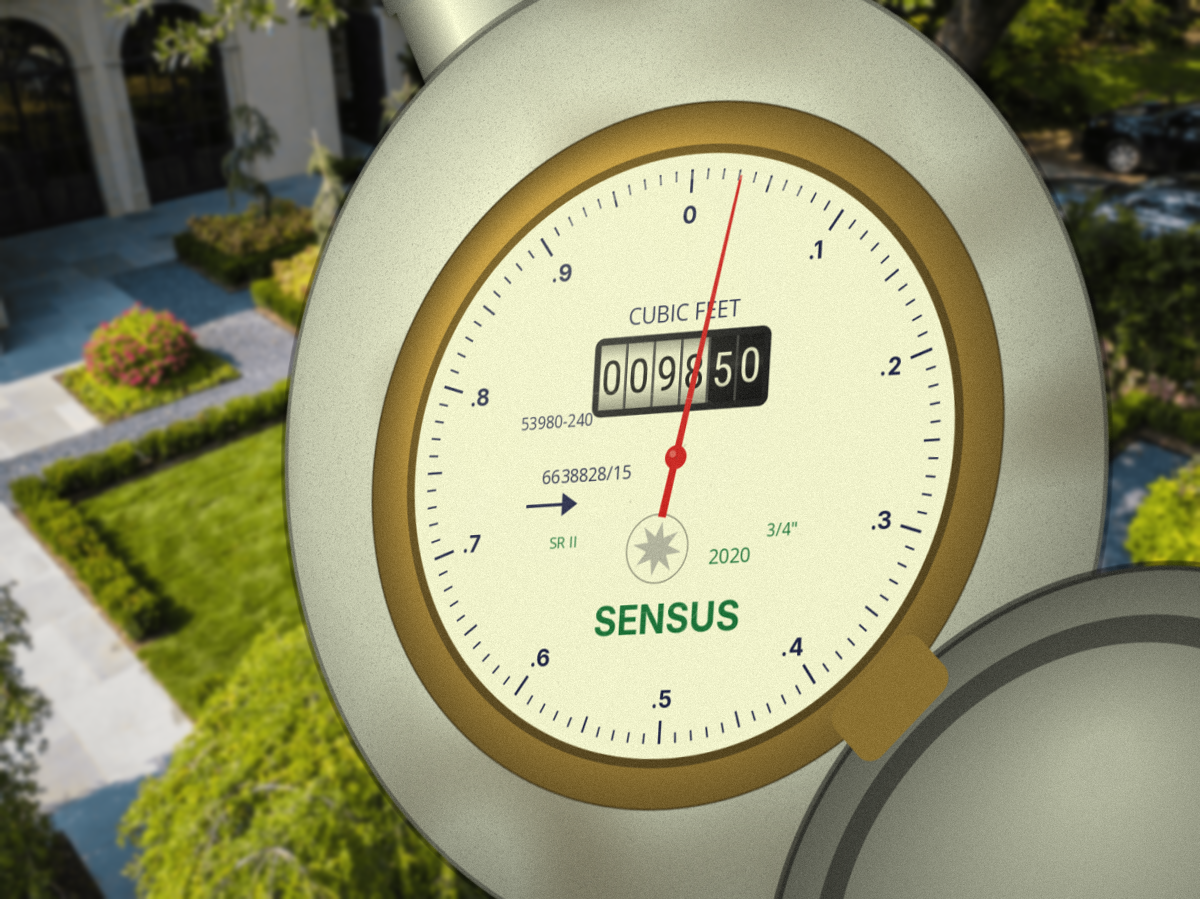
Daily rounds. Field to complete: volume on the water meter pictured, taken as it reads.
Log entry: 9850.03 ft³
